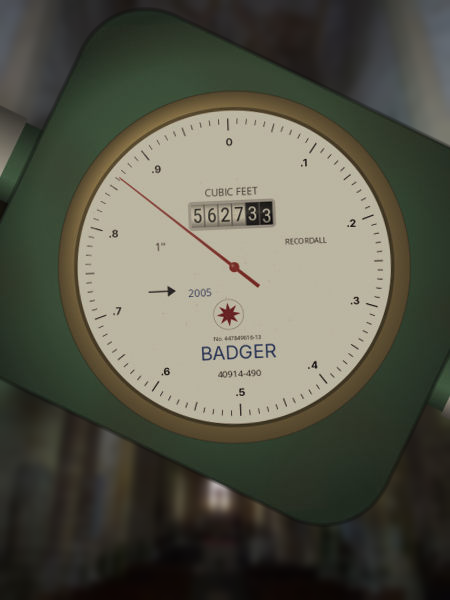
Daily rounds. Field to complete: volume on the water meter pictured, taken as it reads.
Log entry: 562732.86 ft³
